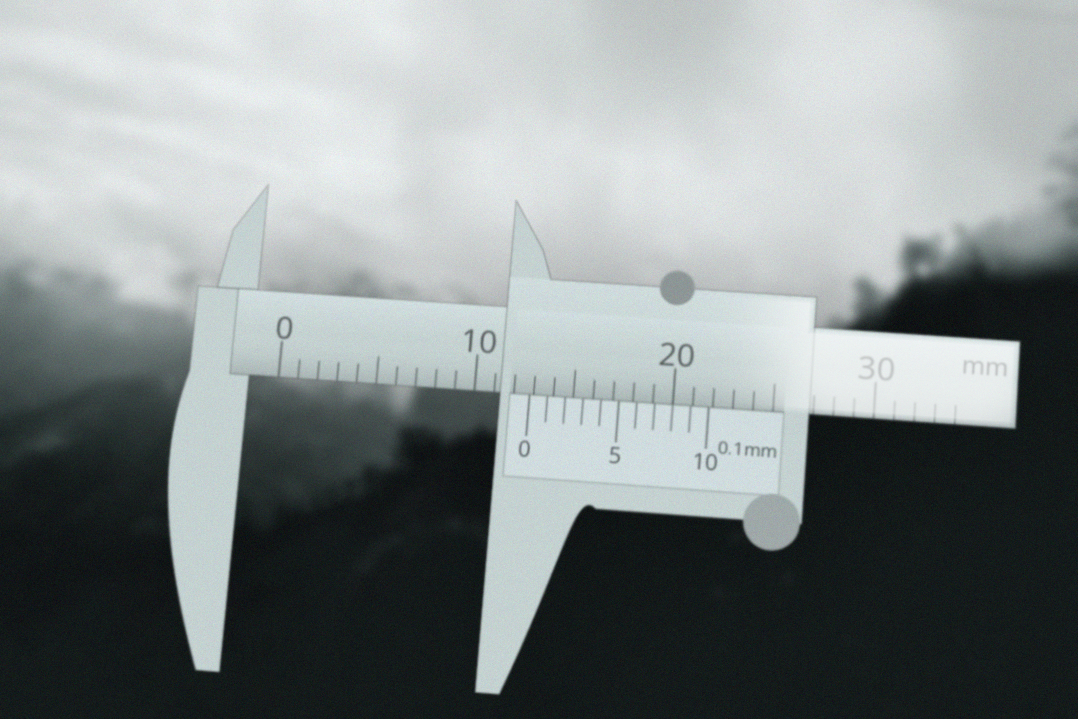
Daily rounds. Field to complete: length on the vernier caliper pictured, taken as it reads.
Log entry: 12.8 mm
